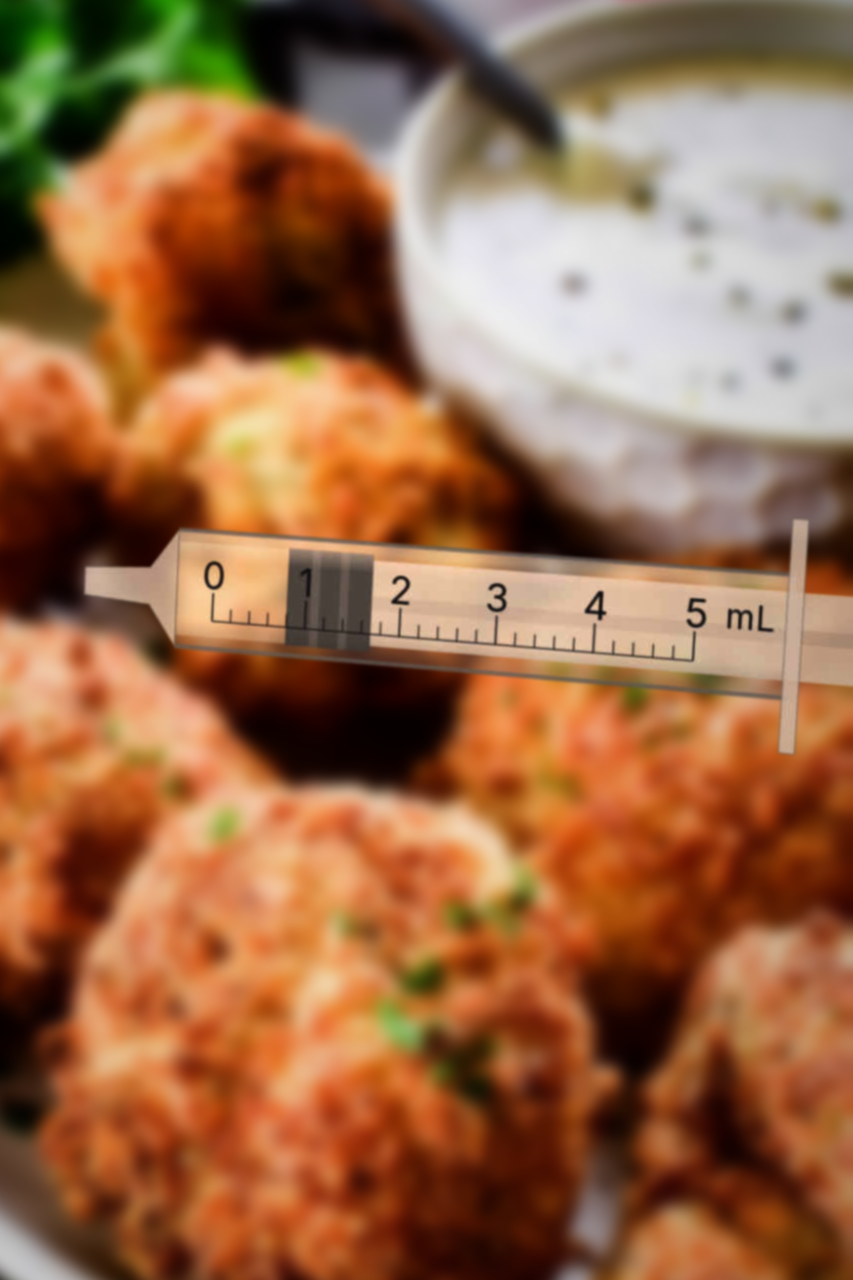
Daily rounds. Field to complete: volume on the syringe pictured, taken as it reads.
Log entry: 0.8 mL
